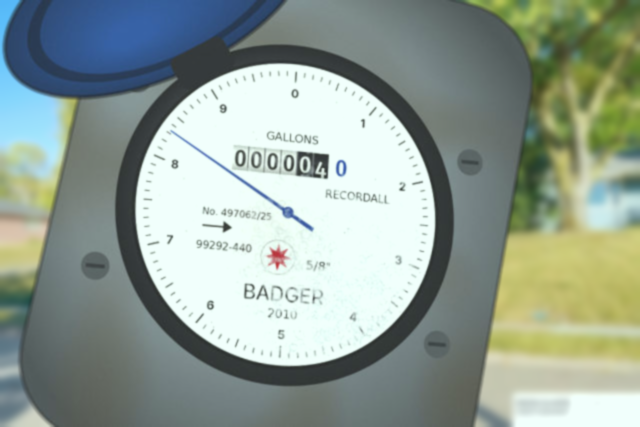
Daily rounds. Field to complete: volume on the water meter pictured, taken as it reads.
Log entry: 38.3 gal
